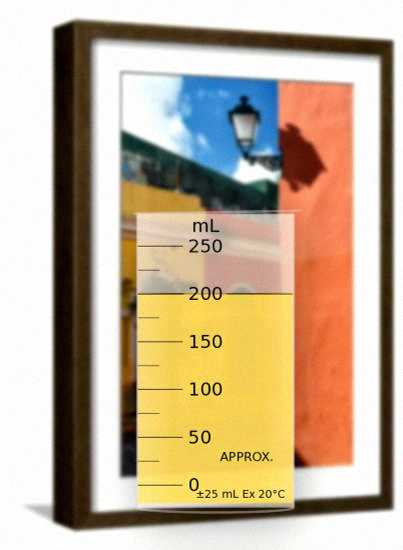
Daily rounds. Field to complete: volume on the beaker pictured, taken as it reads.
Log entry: 200 mL
